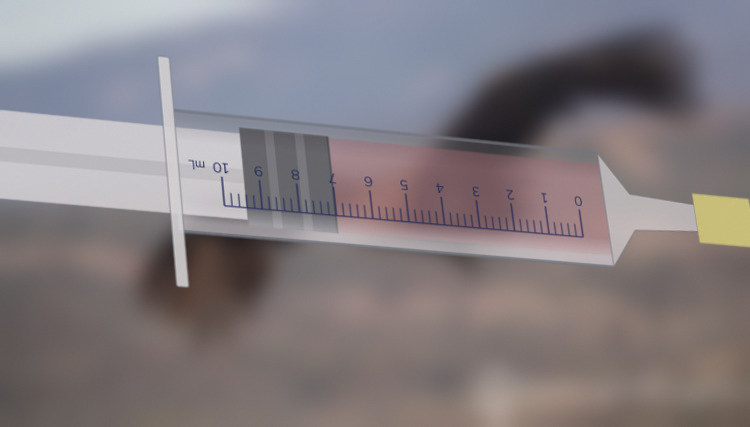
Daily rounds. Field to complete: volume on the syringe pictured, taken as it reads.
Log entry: 7 mL
